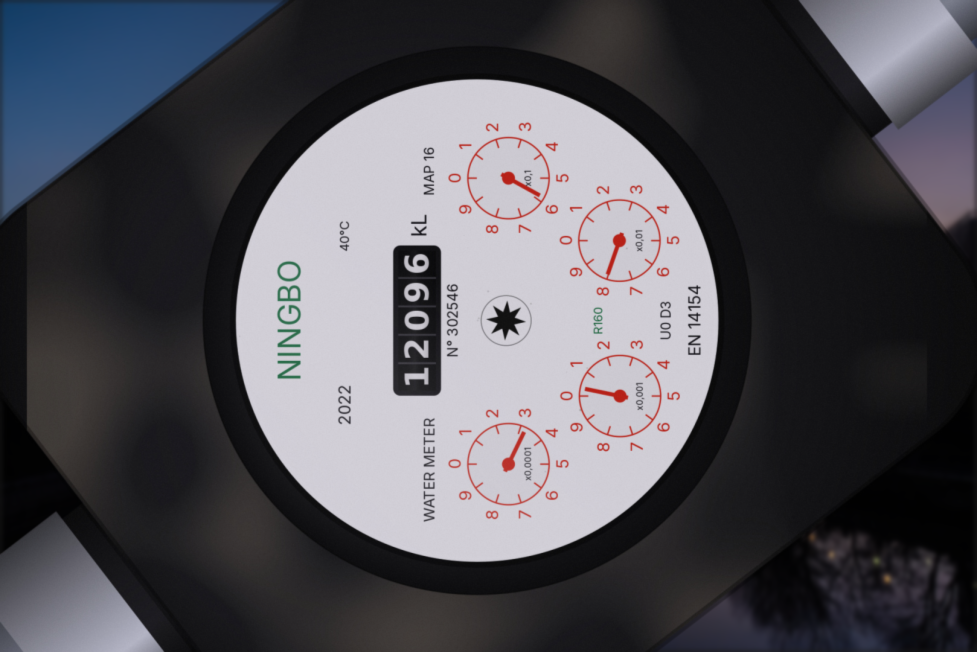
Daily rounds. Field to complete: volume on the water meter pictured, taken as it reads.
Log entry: 12096.5803 kL
